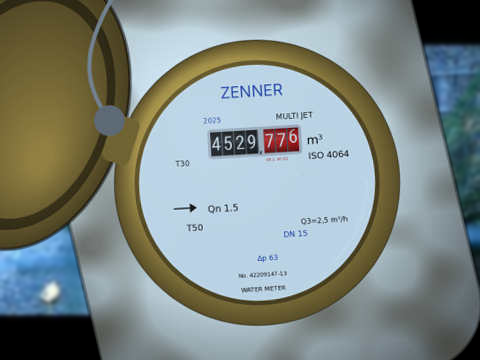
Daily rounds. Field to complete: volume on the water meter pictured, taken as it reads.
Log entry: 4529.776 m³
